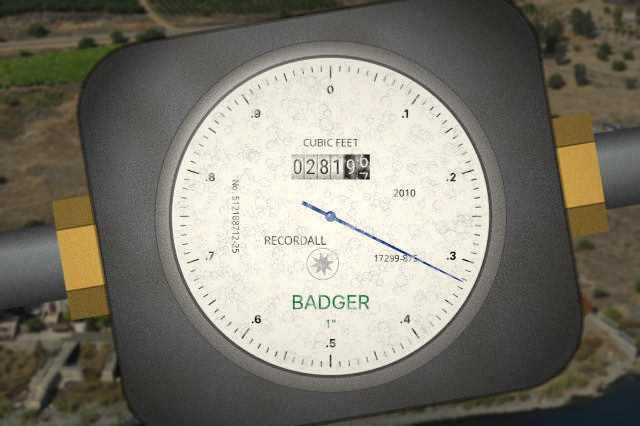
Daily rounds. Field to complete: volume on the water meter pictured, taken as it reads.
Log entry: 28196.32 ft³
